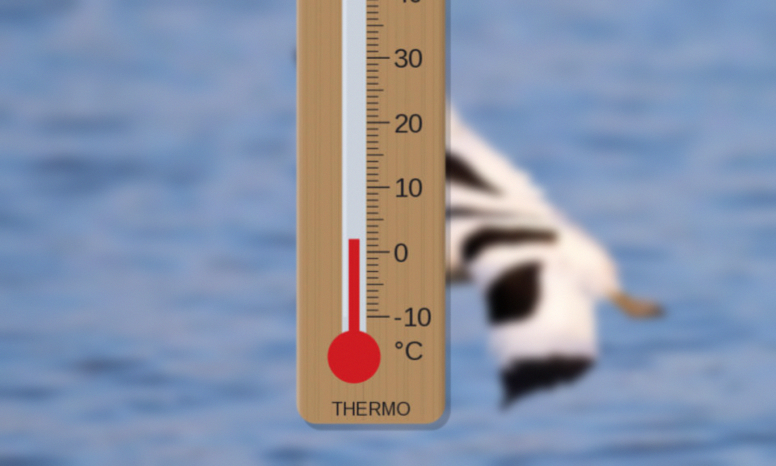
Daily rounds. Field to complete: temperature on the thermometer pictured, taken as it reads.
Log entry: 2 °C
